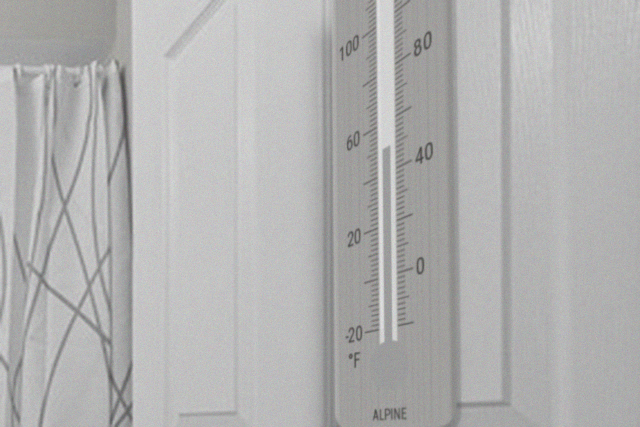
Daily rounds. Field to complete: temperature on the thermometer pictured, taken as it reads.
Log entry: 50 °F
